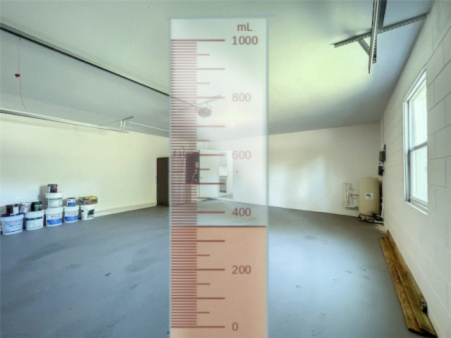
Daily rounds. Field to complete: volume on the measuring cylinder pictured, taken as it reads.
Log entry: 350 mL
